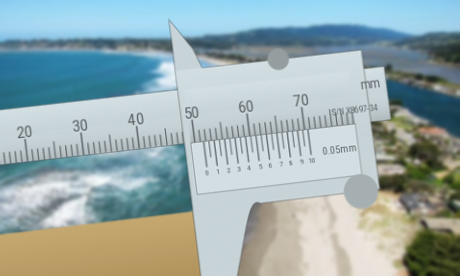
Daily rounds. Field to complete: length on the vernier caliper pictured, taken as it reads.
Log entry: 51.6 mm
